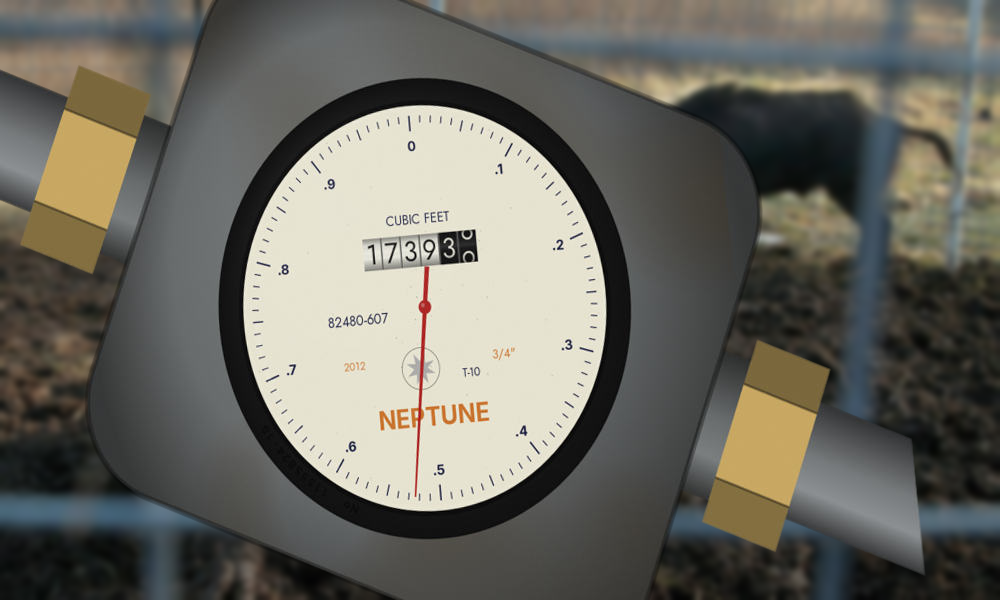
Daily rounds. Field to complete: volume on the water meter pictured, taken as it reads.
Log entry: 173938.52 ft³
